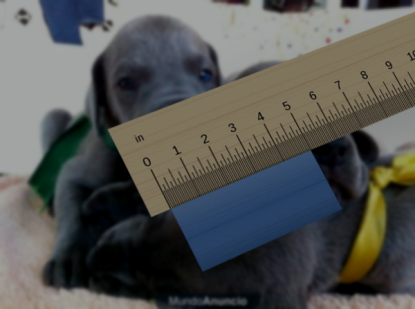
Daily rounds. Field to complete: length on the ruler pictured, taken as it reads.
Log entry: 5 in
